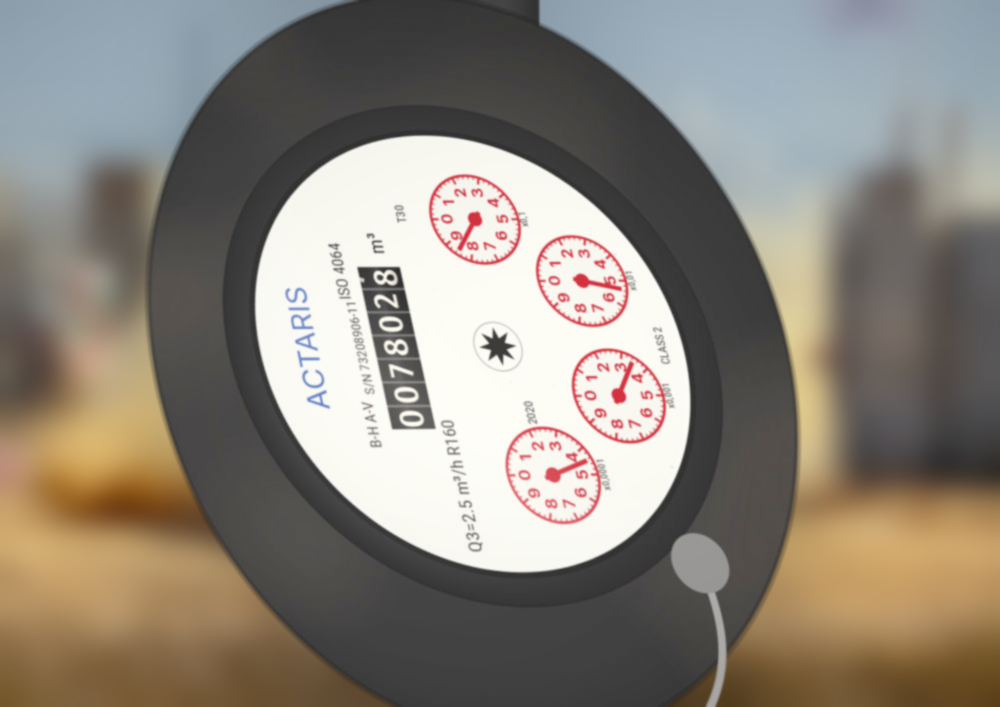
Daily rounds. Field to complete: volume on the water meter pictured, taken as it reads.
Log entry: 78027.8534 m³
